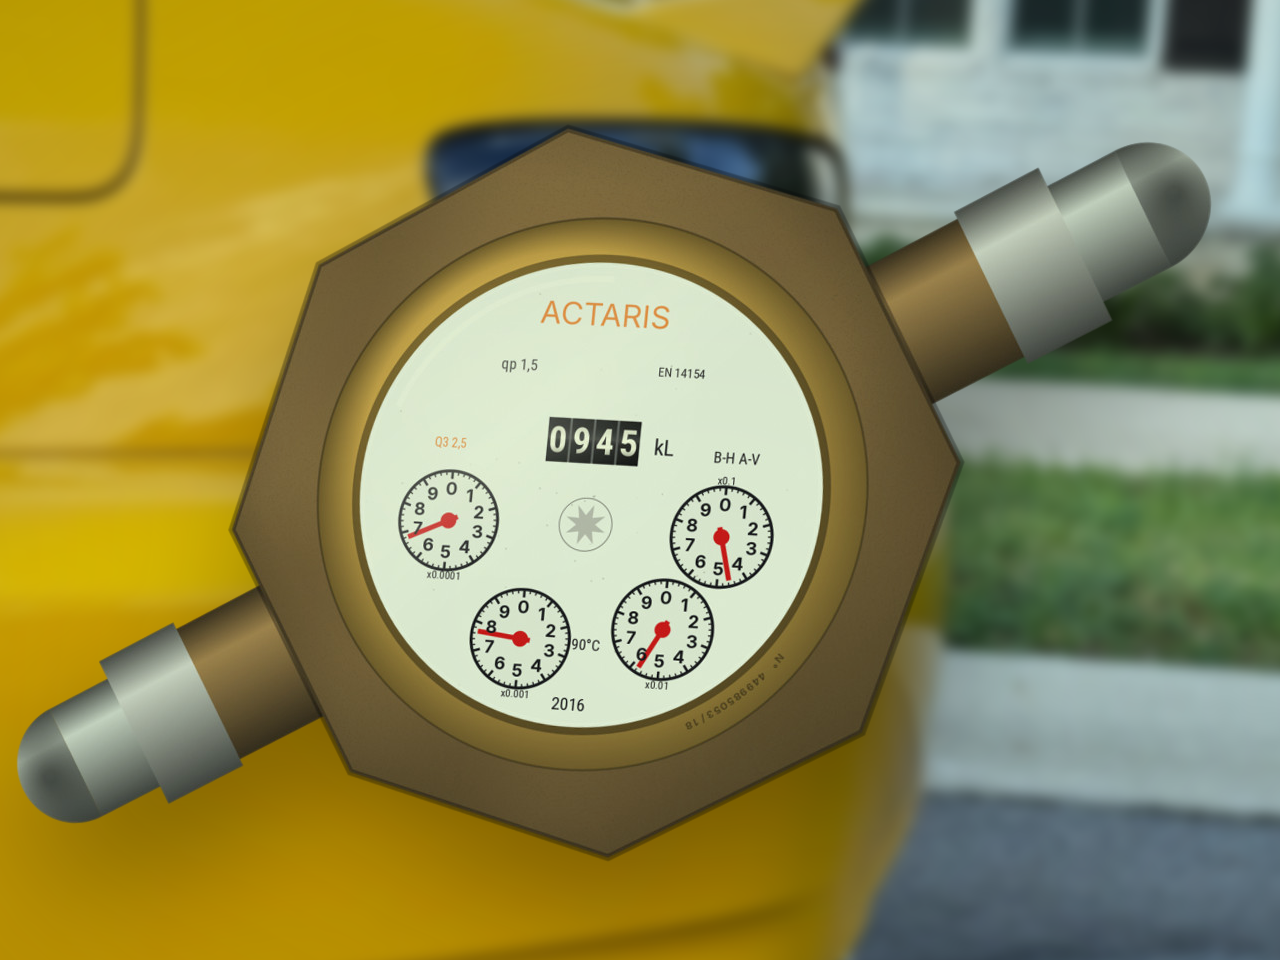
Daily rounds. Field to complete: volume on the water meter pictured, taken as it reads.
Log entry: 945.4576 kL
